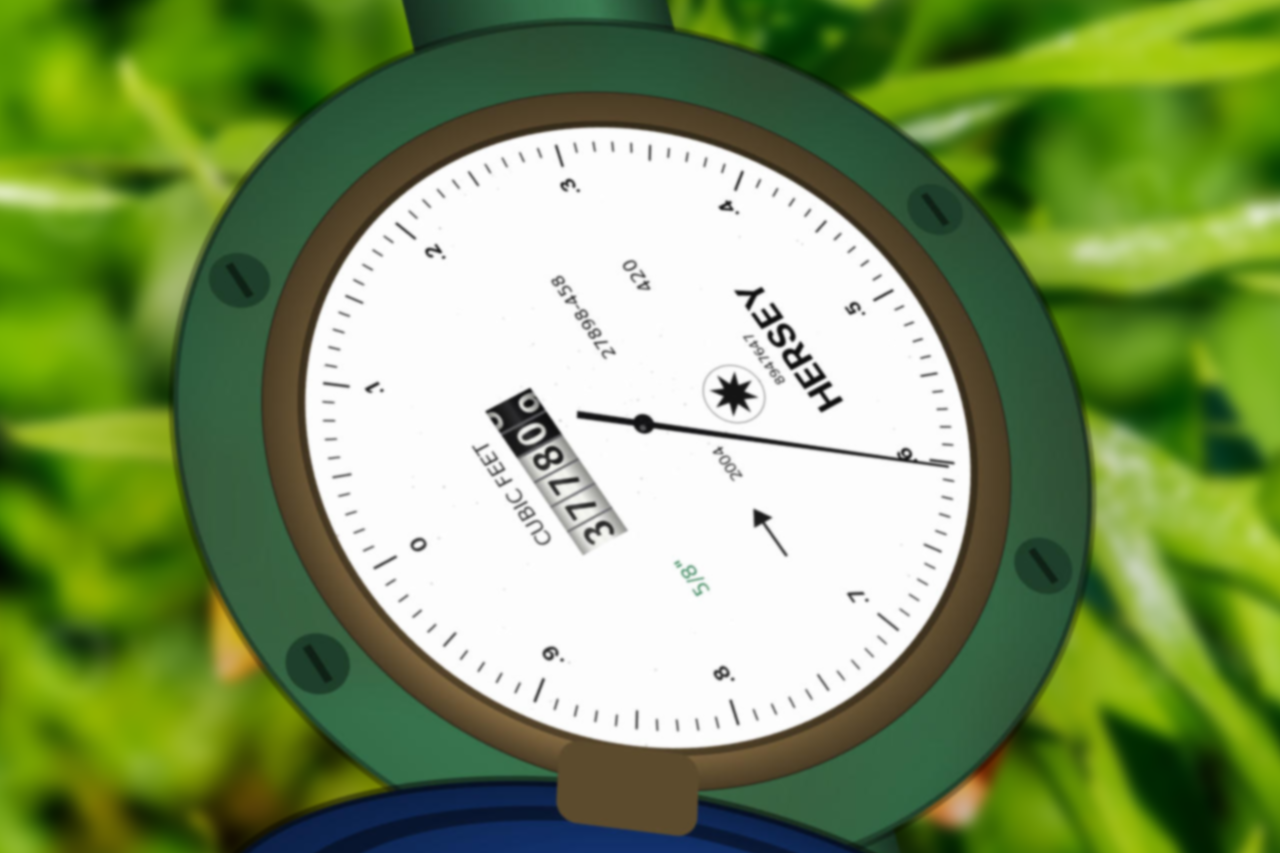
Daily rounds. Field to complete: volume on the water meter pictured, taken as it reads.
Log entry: 377808.60 ft³
